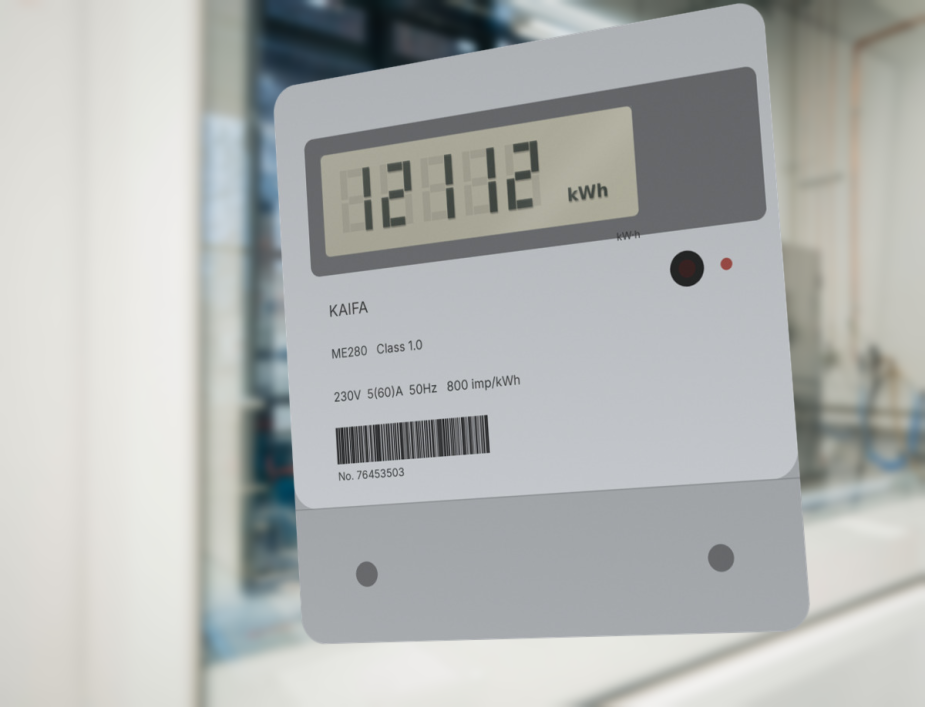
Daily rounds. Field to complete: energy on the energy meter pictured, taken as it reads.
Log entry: 12112 kWh
